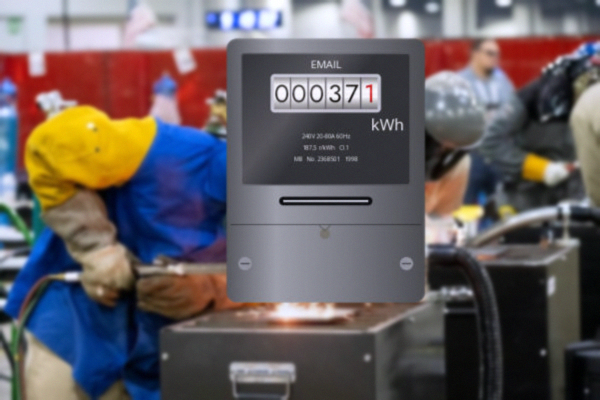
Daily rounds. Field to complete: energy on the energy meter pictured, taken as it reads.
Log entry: 37.1 kWh
